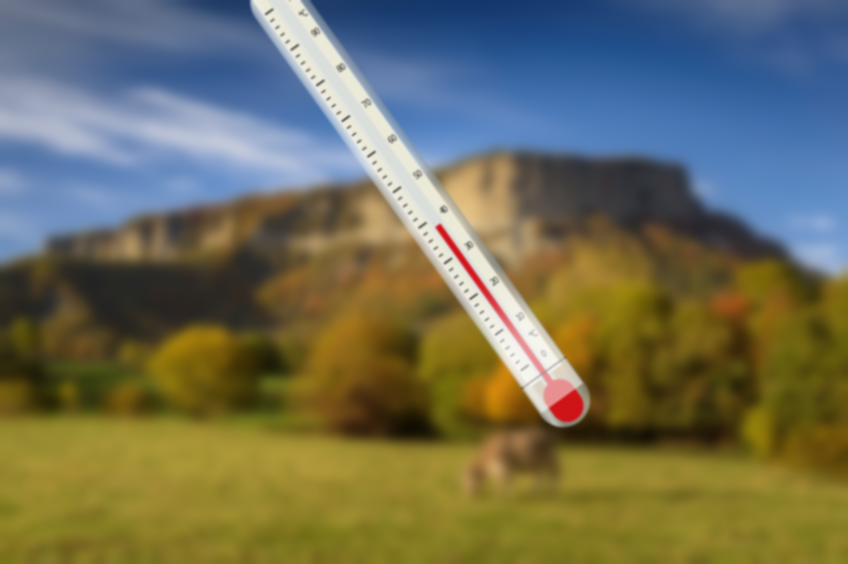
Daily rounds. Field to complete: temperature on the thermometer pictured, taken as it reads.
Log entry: 38 °C
